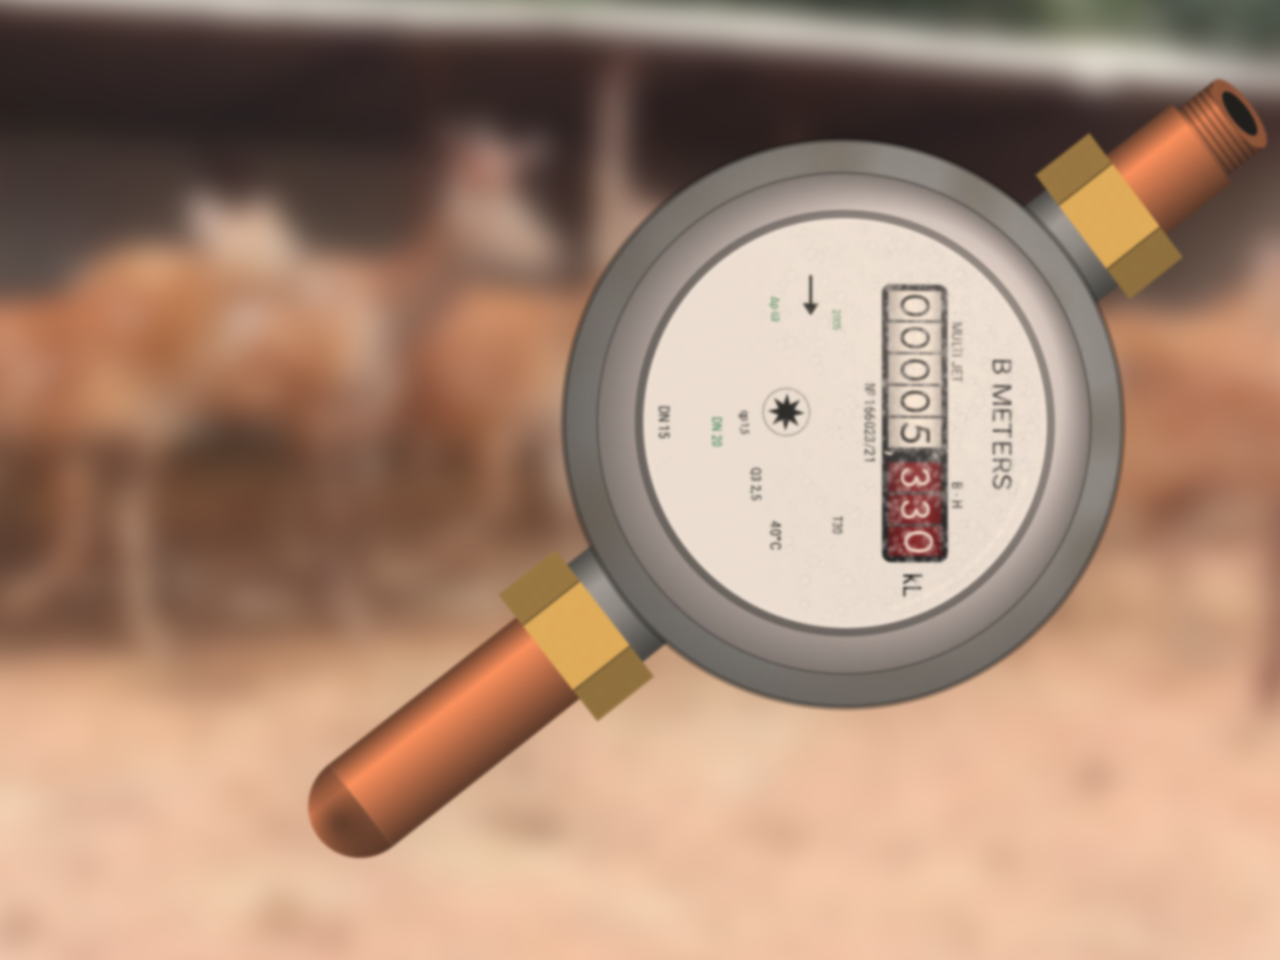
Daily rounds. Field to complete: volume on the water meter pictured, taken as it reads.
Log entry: 5.330 kL
